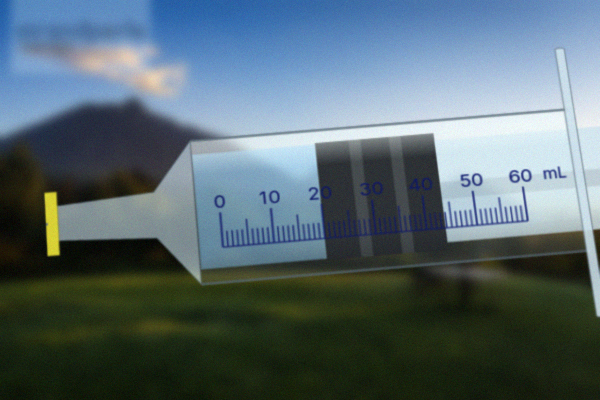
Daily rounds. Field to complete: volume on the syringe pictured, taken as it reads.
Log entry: 20 mL
